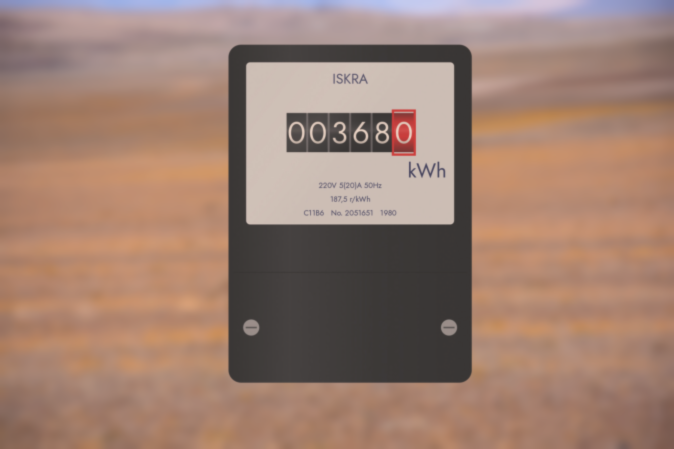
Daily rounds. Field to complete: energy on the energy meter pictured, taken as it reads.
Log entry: 368.0 kWh
